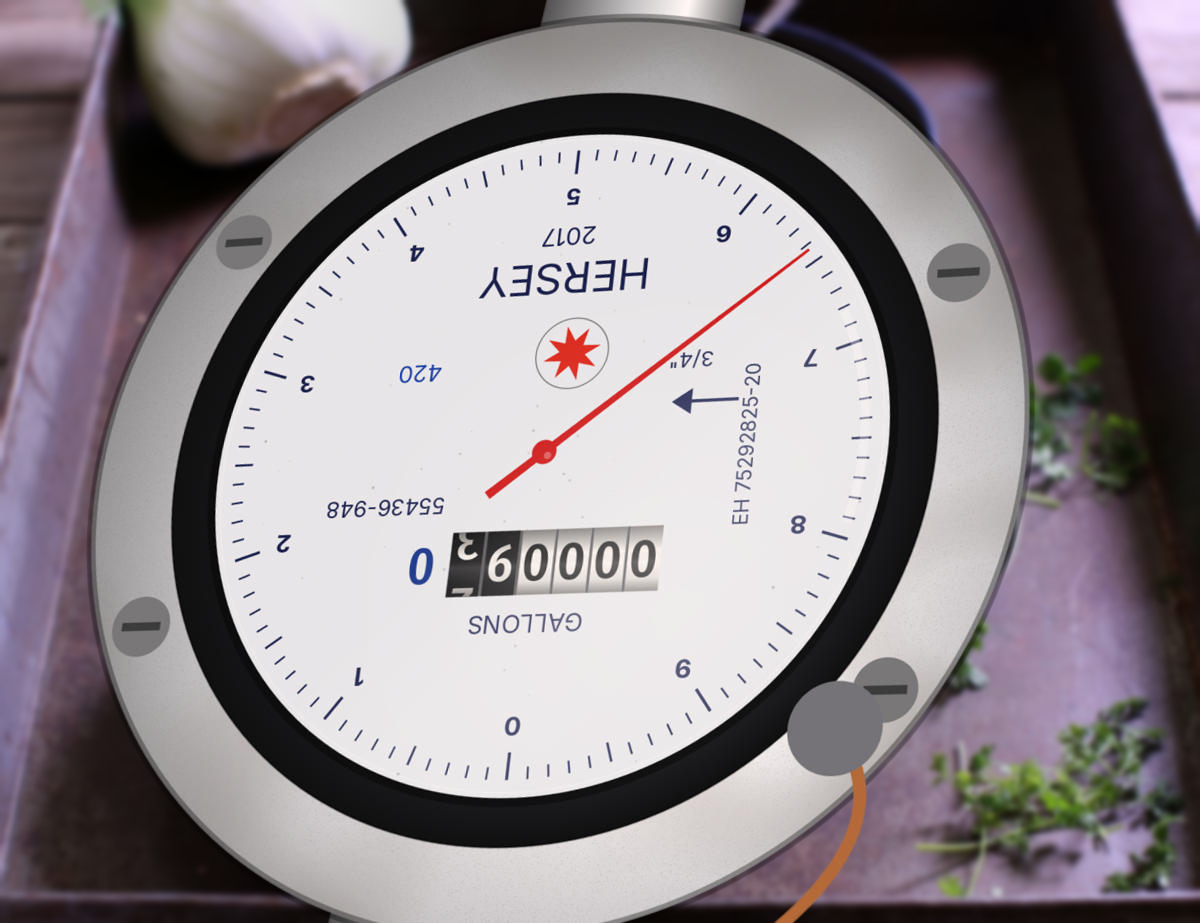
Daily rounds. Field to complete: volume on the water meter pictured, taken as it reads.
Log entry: 926.4 gal
